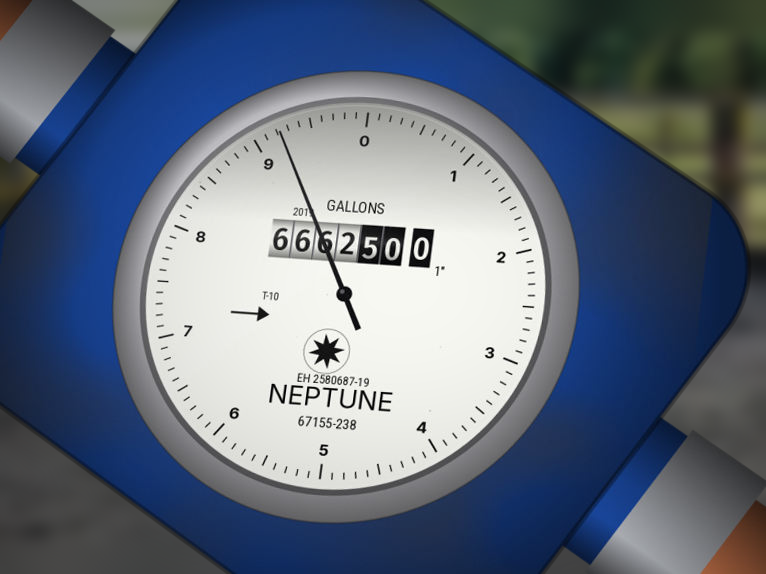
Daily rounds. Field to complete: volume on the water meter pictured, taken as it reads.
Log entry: 6662499.2 gal
